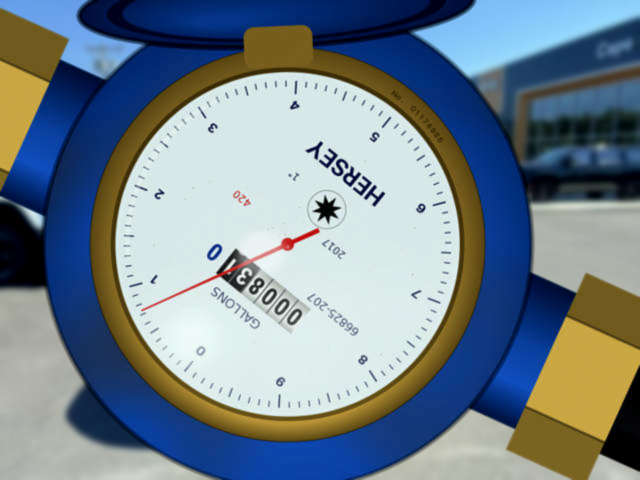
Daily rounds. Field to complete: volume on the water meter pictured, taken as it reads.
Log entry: 8310.7 gal
